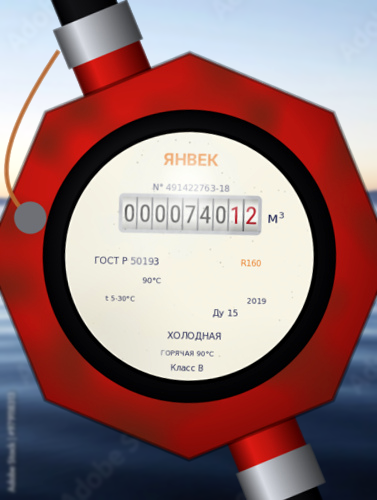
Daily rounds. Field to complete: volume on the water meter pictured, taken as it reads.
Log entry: 740.12 m³
